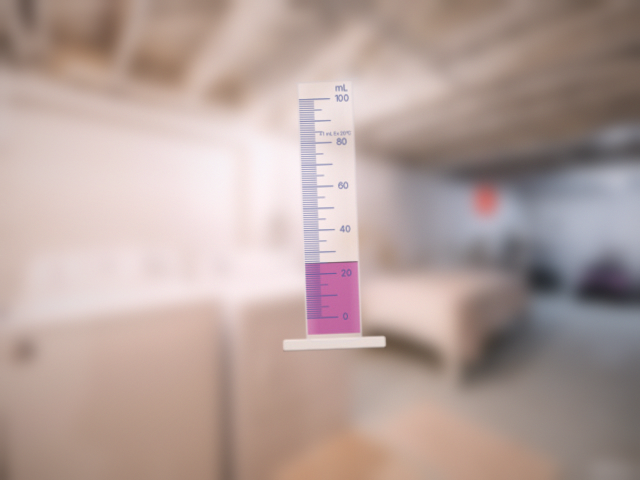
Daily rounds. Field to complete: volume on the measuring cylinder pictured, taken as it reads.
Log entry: 25 mL
